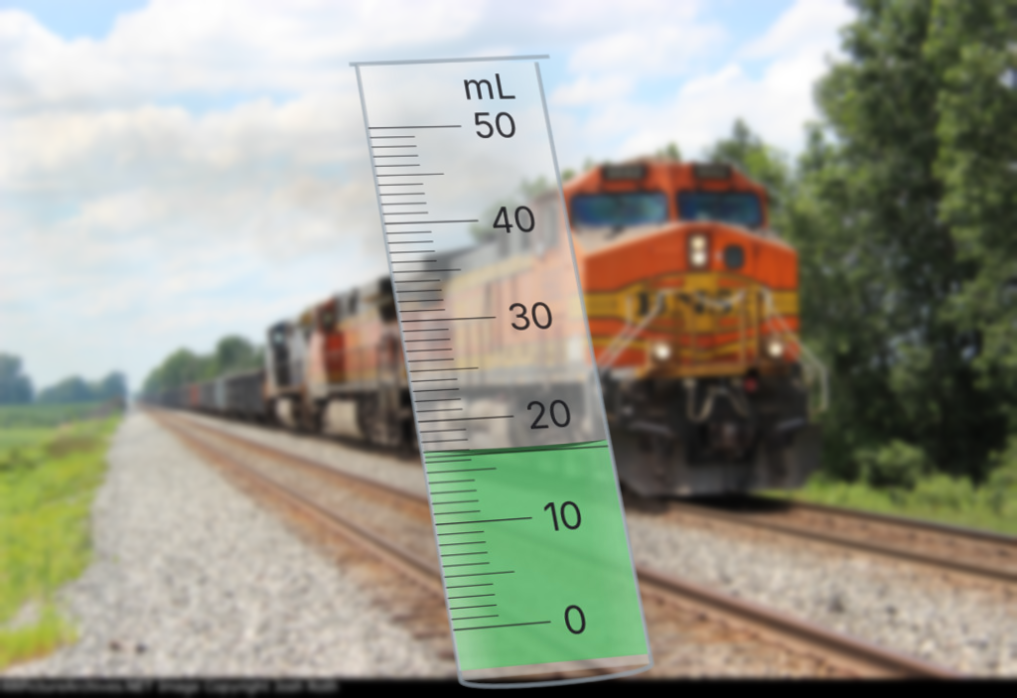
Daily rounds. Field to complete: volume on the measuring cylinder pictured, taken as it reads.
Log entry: 16.5 mL
